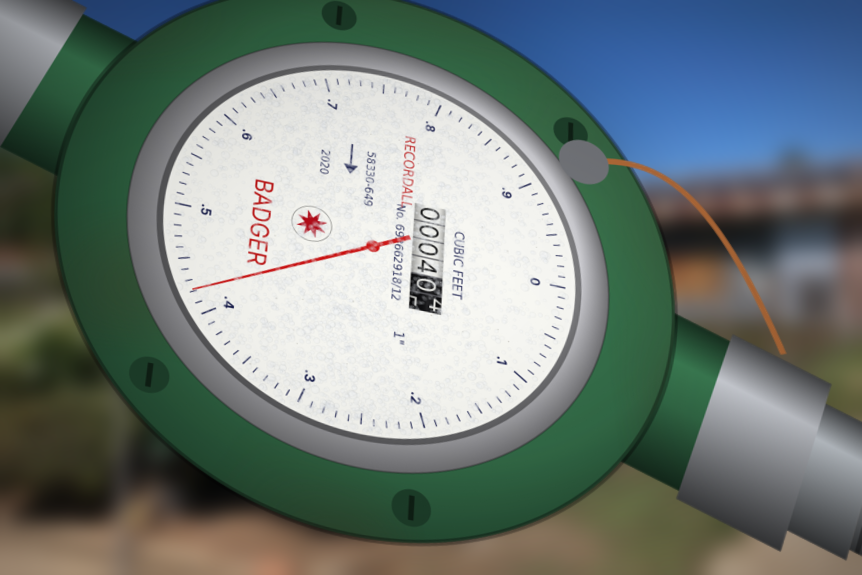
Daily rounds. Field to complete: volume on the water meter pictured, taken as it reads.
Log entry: 404.42 ft³
